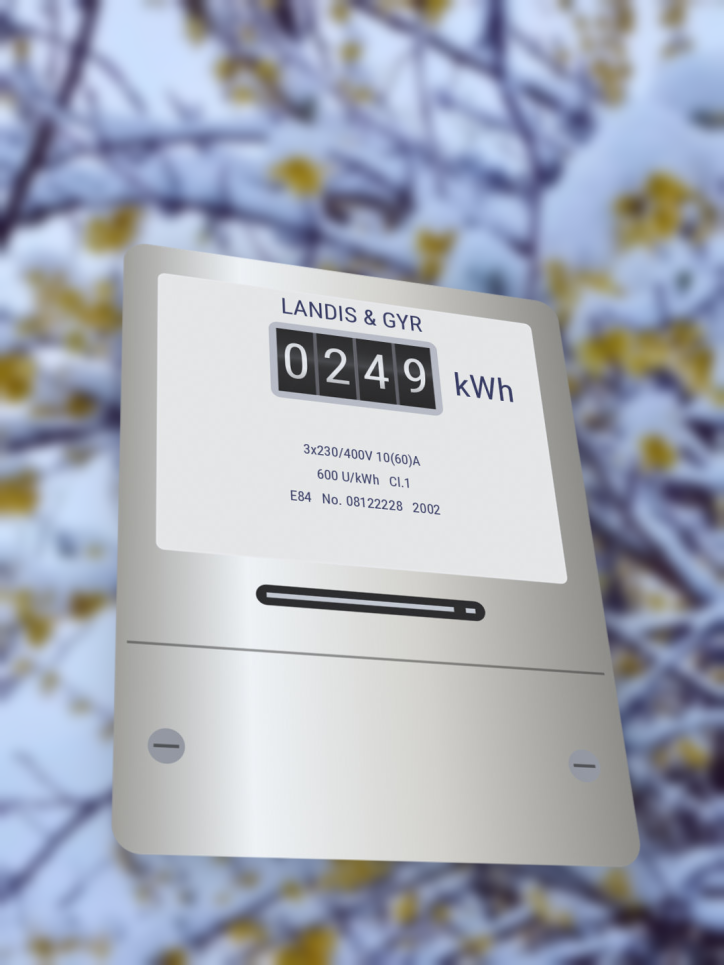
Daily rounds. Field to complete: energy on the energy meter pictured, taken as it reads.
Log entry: 249 kWh
